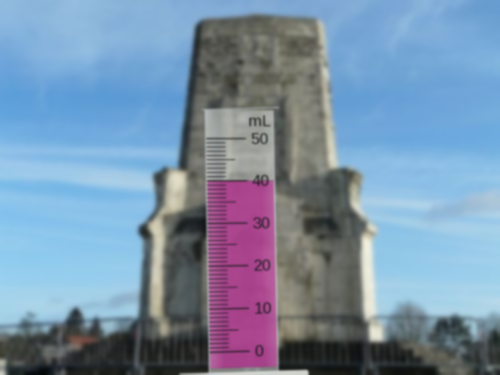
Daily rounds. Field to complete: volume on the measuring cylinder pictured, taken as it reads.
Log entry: 40 mL
